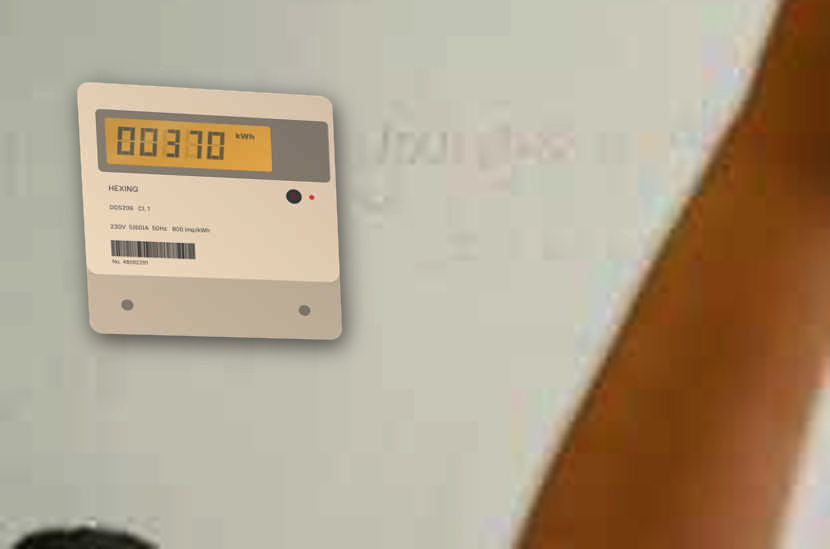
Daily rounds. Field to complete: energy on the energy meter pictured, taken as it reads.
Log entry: 370 kWh
